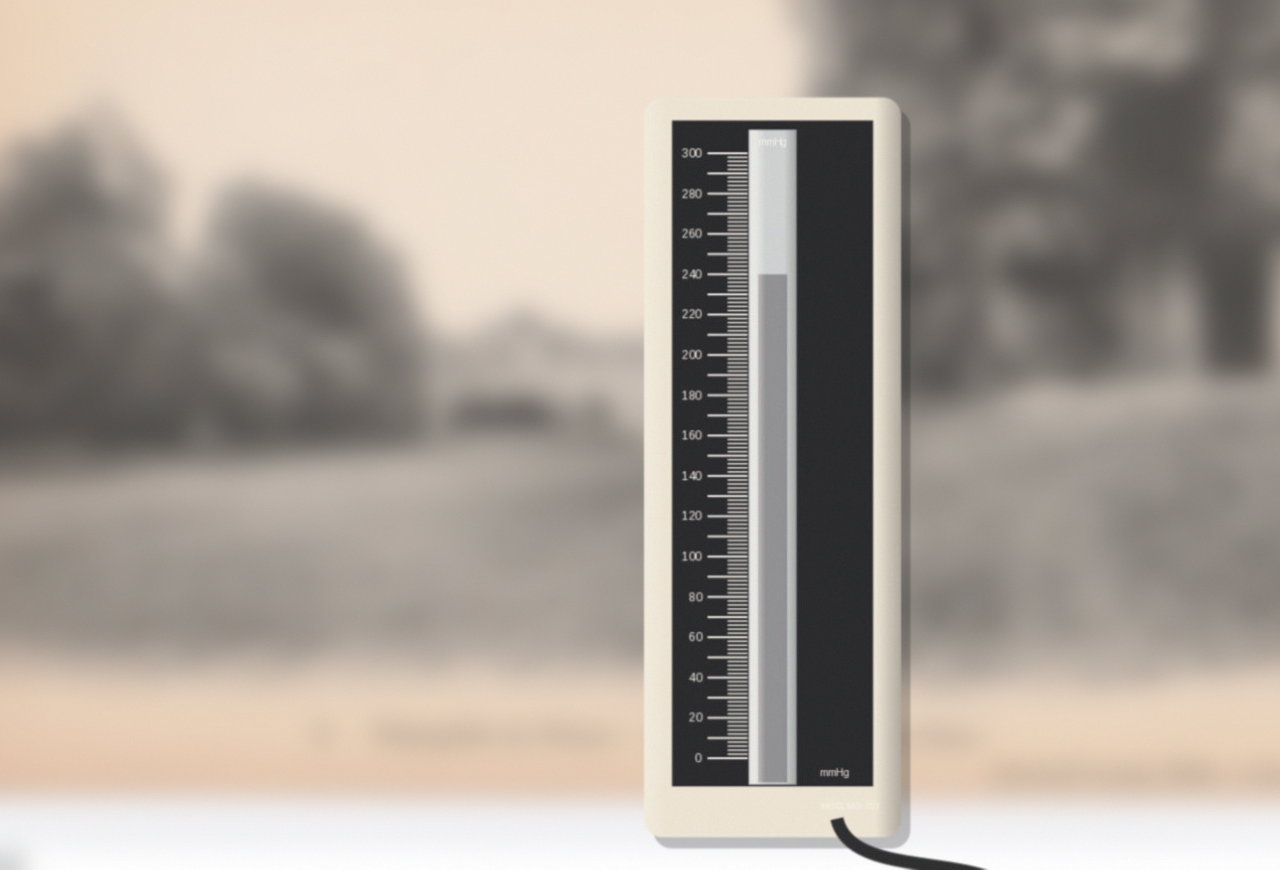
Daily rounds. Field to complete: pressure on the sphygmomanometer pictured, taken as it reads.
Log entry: 240 mmHg
